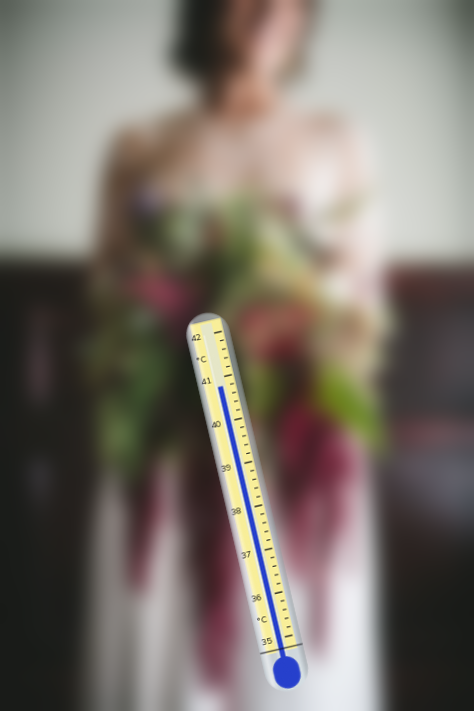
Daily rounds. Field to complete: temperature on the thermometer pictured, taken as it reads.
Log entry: 40.8 °C
